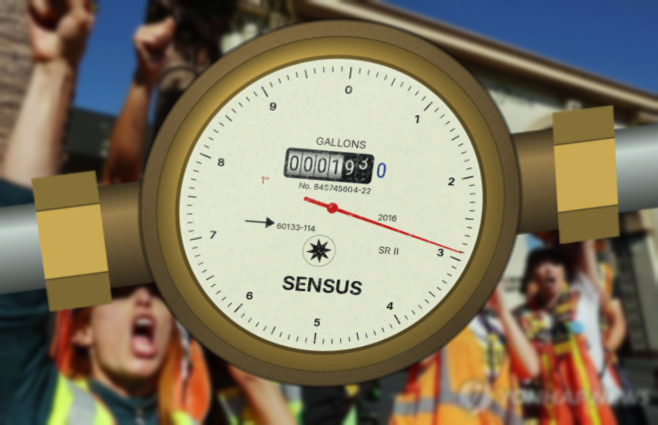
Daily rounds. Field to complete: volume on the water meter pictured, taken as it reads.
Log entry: 1932.9 gal
